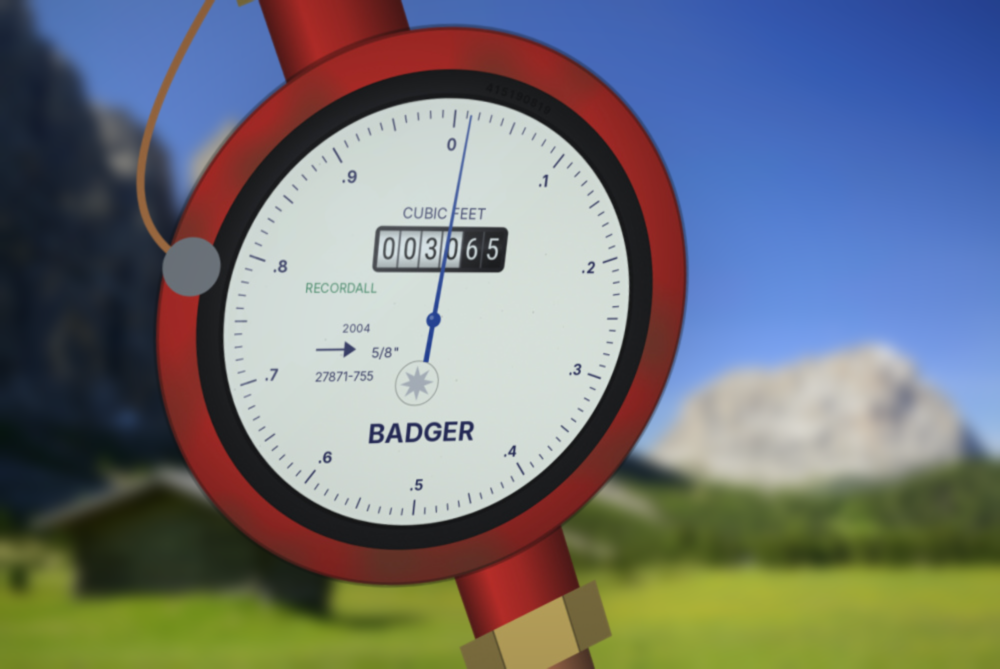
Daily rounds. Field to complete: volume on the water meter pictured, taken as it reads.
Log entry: 3065.01 ft³
